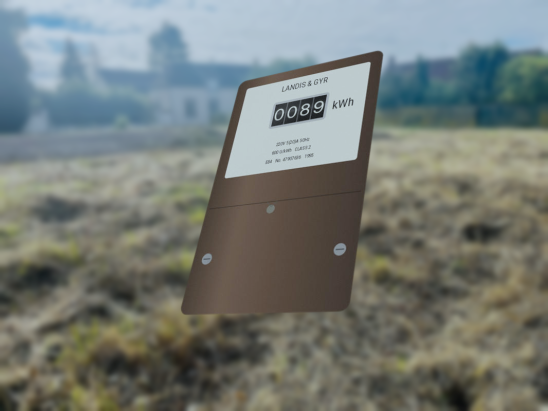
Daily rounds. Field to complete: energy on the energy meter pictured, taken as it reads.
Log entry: 89 kWh
